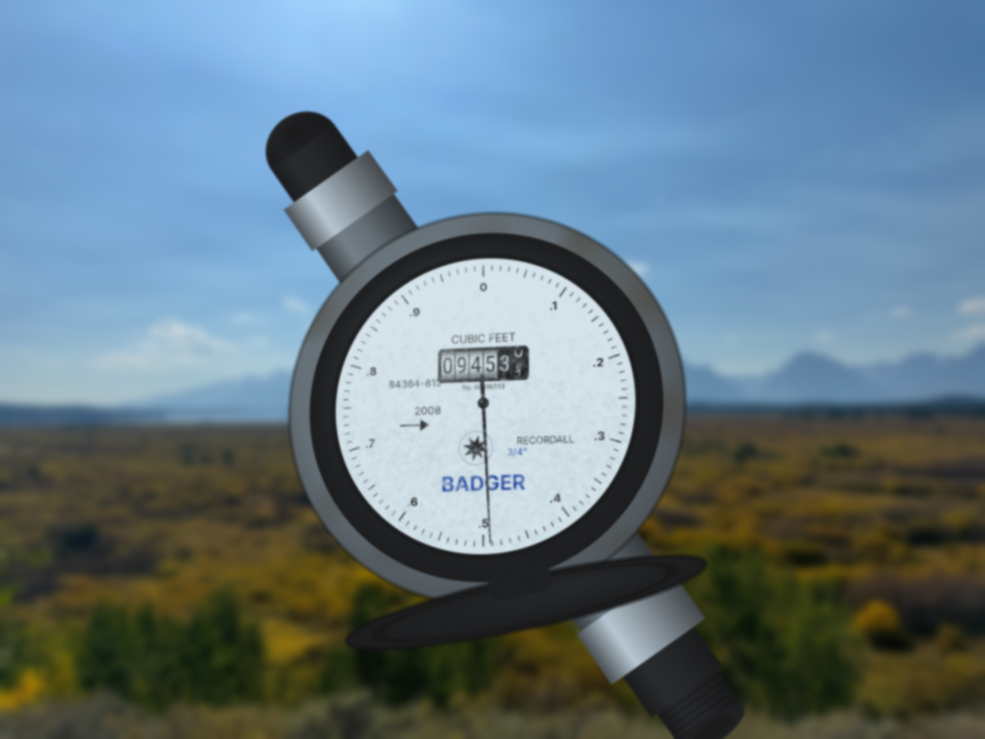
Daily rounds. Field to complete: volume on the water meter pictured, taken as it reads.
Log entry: 94530.49 ft³
